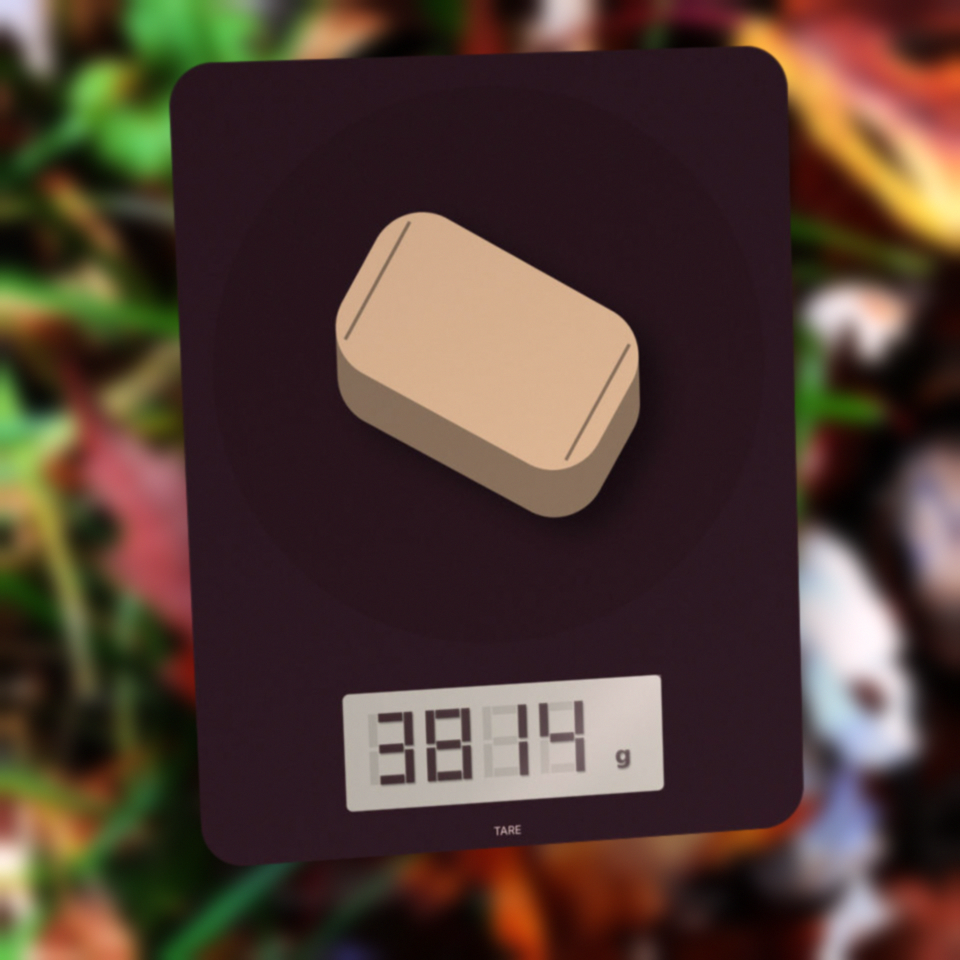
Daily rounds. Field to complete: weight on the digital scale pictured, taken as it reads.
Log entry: 3814 g
